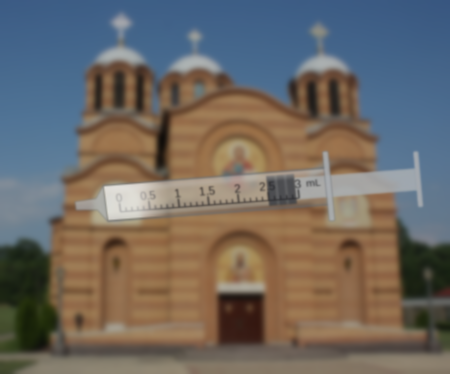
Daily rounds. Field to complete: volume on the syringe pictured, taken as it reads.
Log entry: 2.5 mL
